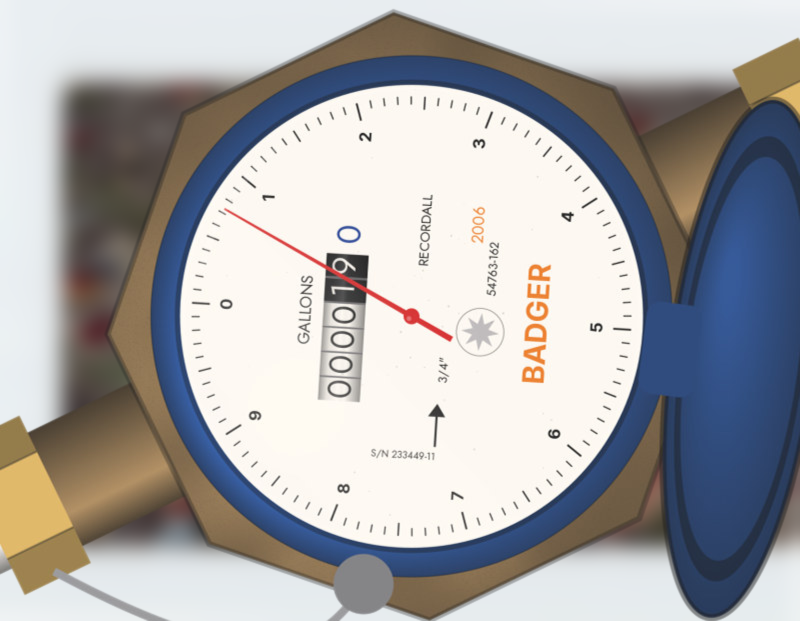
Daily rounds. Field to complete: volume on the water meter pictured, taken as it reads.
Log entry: 190.7 gal
